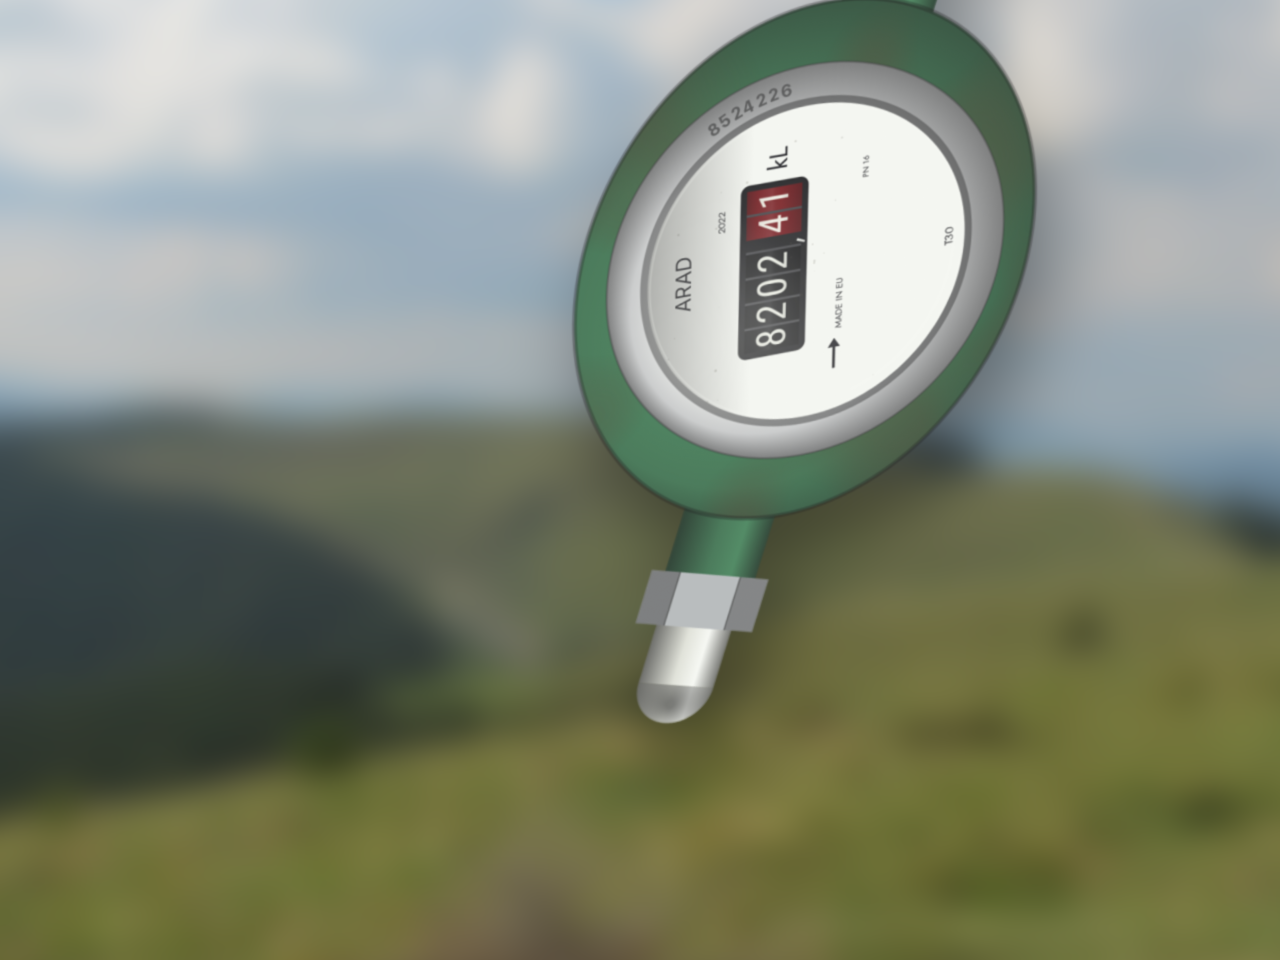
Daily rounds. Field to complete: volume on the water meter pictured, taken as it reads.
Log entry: 8202.41 kL
